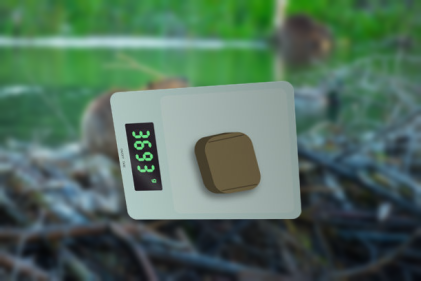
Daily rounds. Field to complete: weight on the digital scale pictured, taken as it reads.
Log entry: 3693 g
